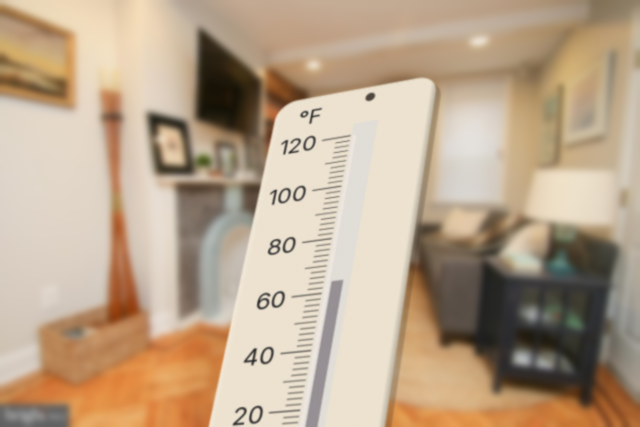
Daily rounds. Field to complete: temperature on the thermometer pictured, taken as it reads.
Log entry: 64 °F
